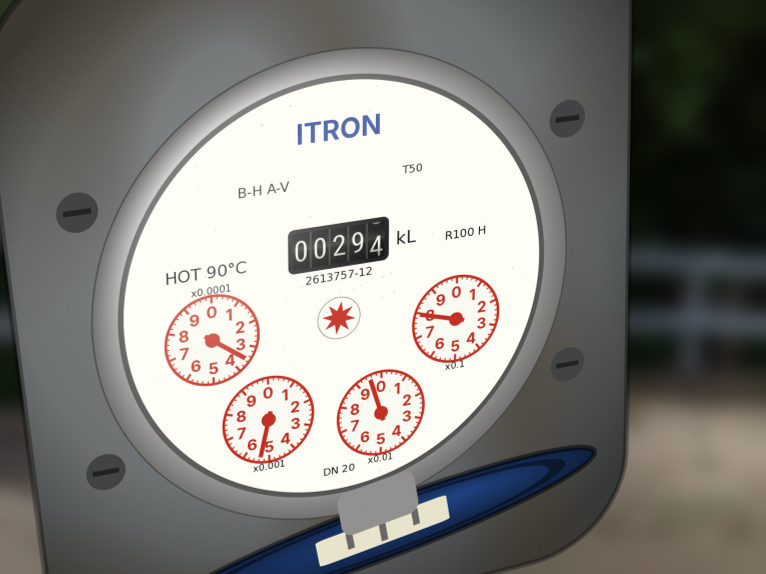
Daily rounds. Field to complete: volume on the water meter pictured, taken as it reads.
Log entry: 293.7953 kL
